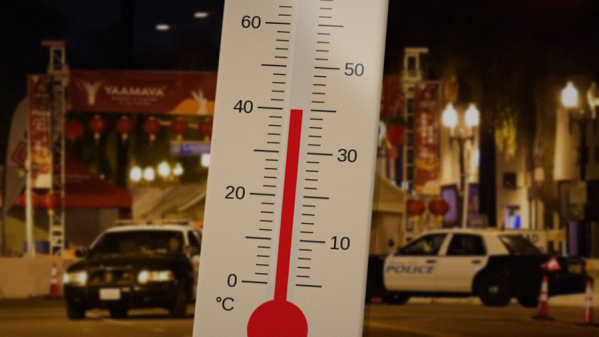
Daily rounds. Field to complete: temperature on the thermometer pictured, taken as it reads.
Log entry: 40 °C
